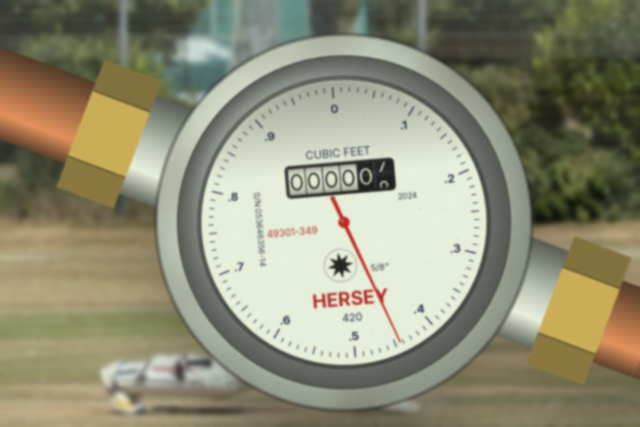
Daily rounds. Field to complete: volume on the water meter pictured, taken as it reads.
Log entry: 7.44 ft³
